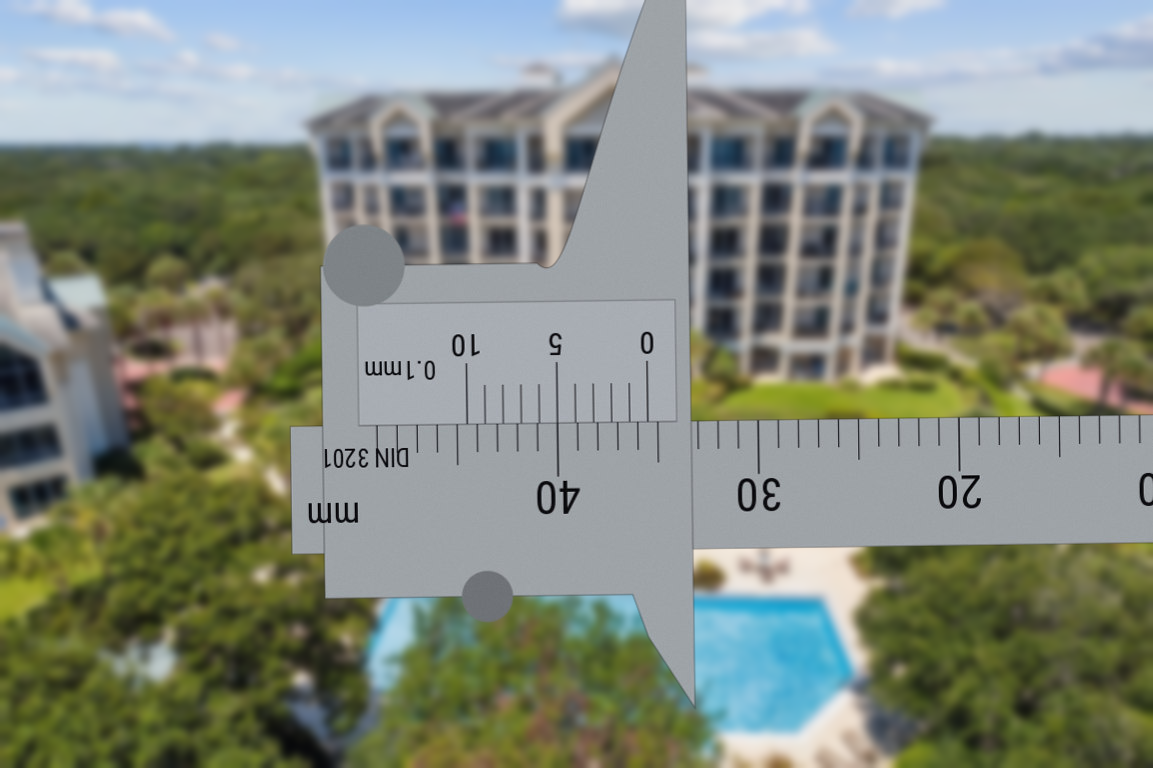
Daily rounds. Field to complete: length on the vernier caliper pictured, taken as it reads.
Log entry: 35.5 mm
